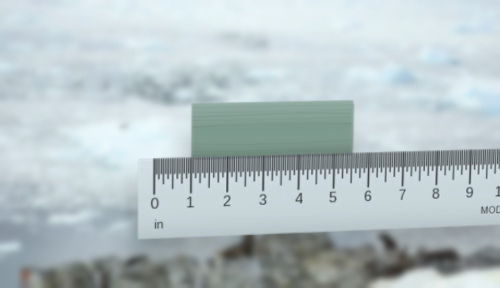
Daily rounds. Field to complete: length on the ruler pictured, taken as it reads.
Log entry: 4.5 in
